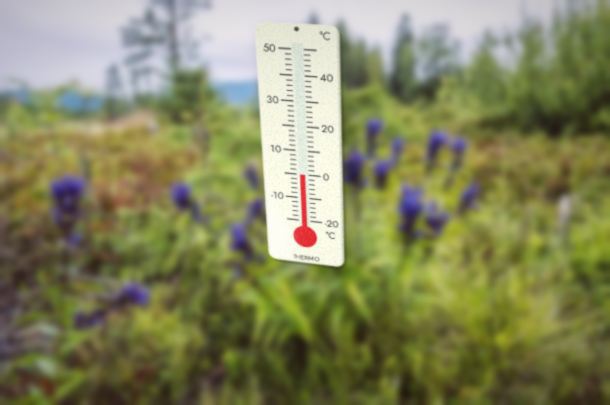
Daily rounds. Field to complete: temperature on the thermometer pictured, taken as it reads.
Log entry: 0 °C
